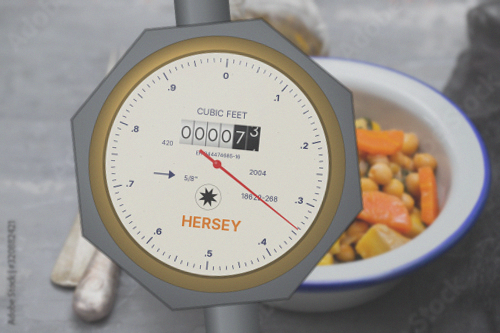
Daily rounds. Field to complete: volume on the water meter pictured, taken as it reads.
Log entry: 73.34 ft³
